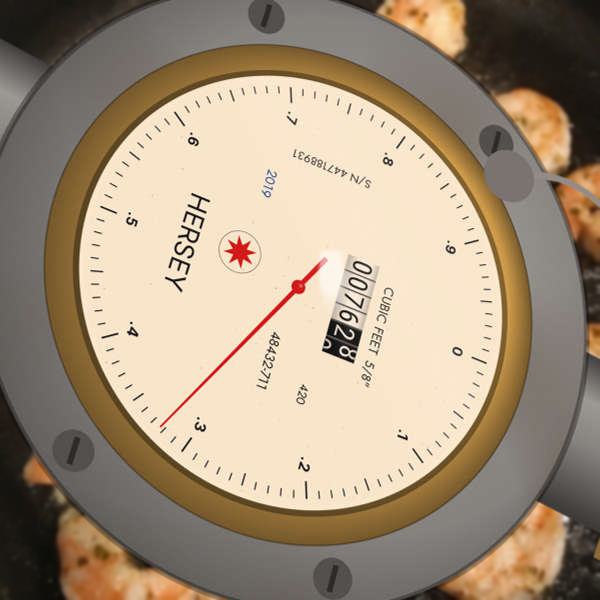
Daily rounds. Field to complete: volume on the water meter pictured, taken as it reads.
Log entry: 7628.32 ft³
